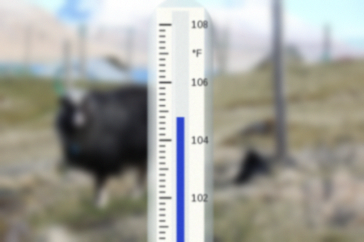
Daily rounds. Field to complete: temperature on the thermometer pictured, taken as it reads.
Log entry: 104.8 °F
